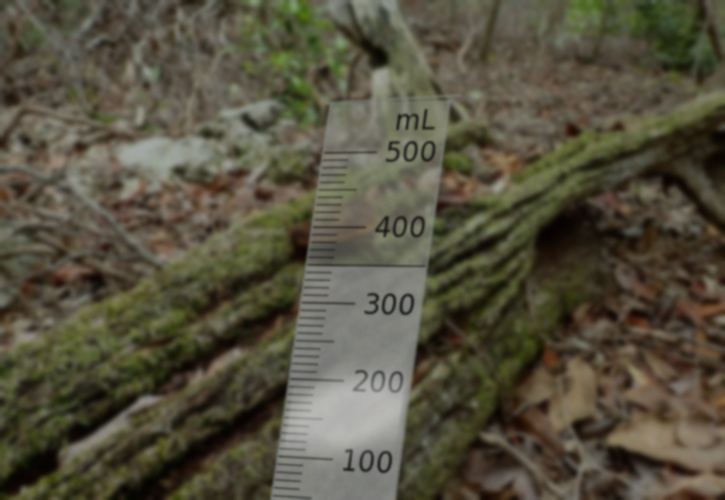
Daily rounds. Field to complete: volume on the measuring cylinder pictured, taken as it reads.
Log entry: 350 mL
